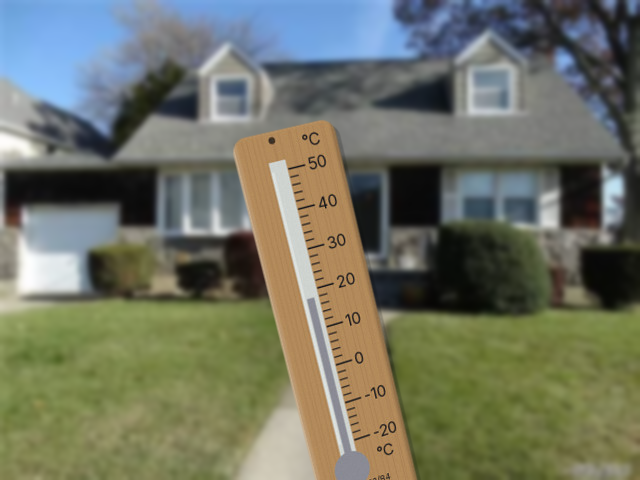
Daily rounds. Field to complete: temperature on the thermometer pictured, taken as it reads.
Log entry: 18 °C
